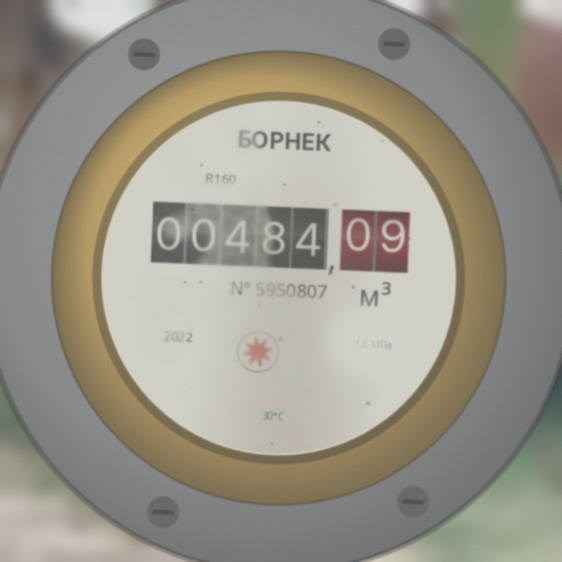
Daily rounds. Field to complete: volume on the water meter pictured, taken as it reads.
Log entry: 484.09 m³
